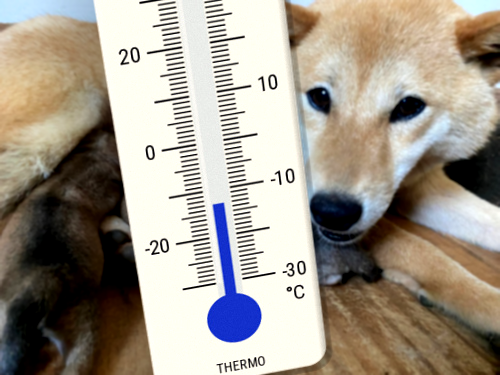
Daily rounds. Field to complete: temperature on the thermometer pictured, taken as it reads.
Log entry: -13 °C
